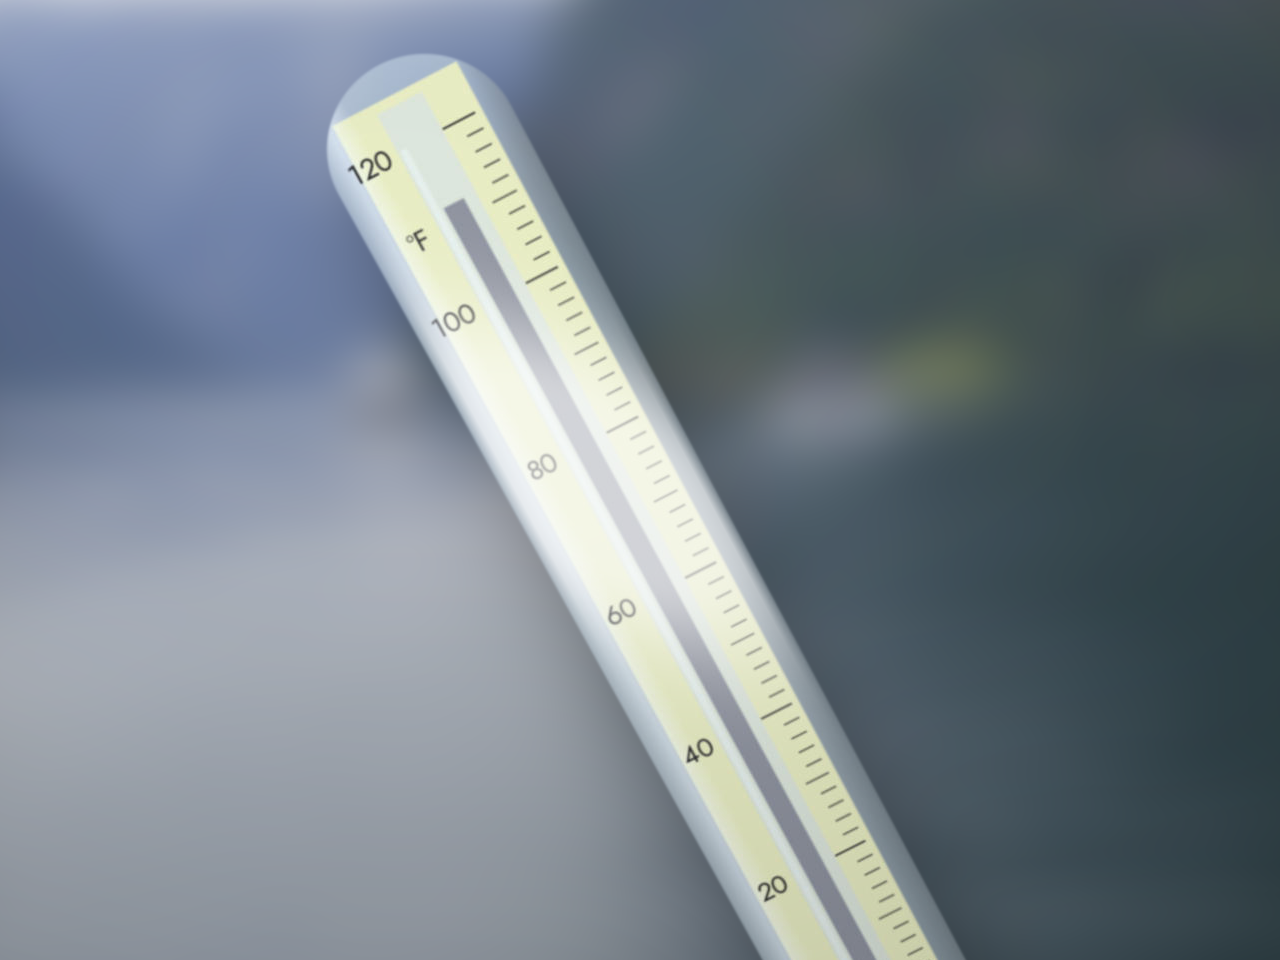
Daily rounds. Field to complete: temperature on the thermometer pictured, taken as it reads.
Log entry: 112 °F
